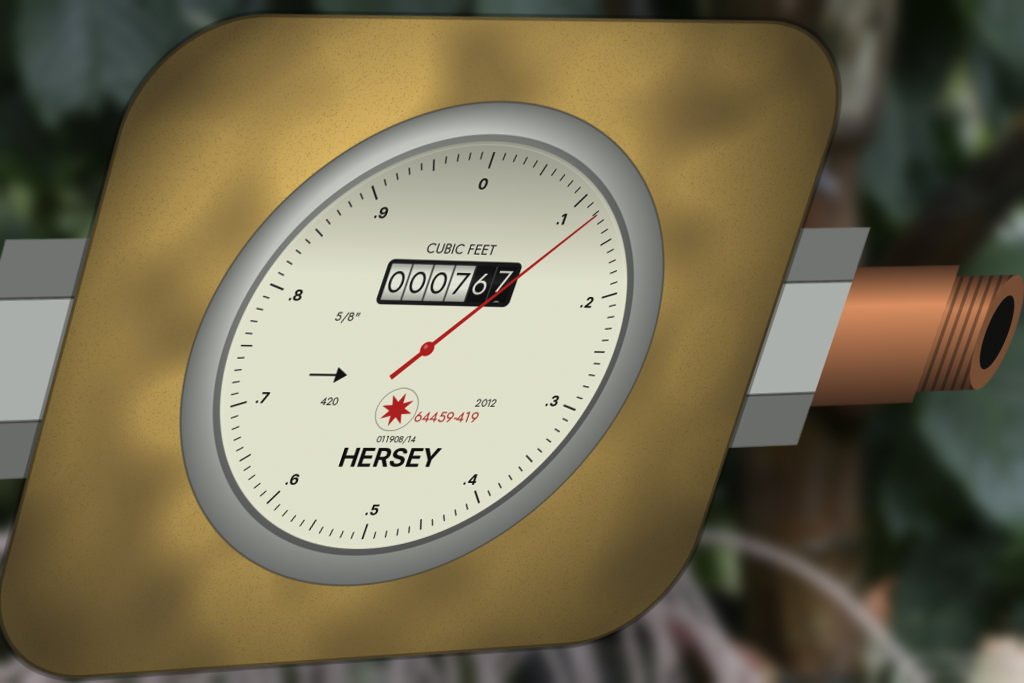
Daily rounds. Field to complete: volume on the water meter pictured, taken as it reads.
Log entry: 767.12 ft³
